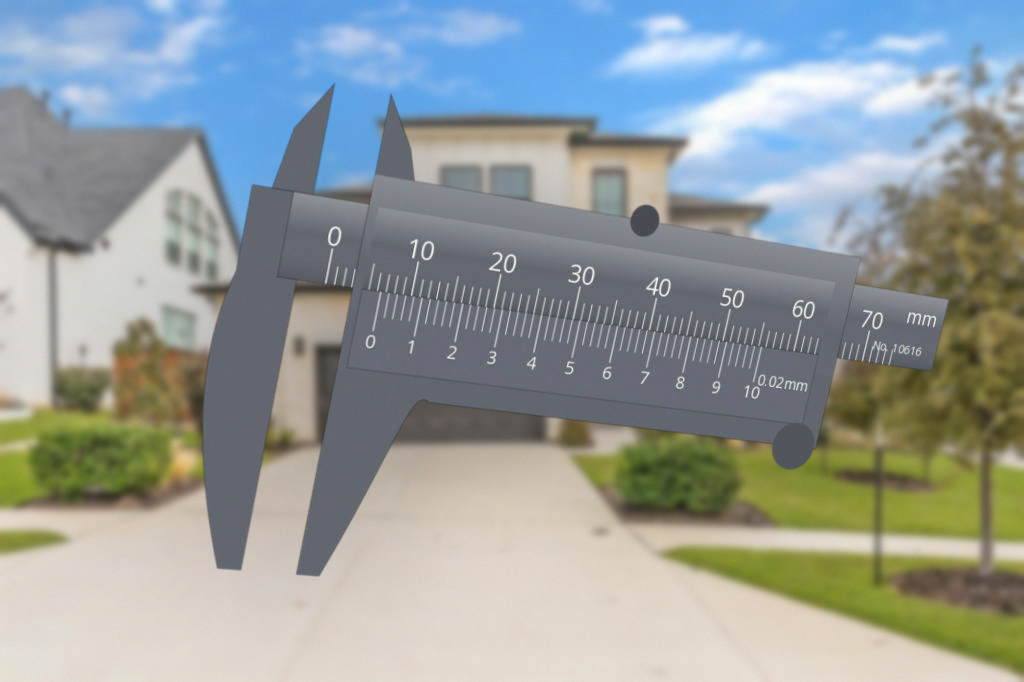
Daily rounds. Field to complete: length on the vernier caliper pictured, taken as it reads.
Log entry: 6.4 mm
